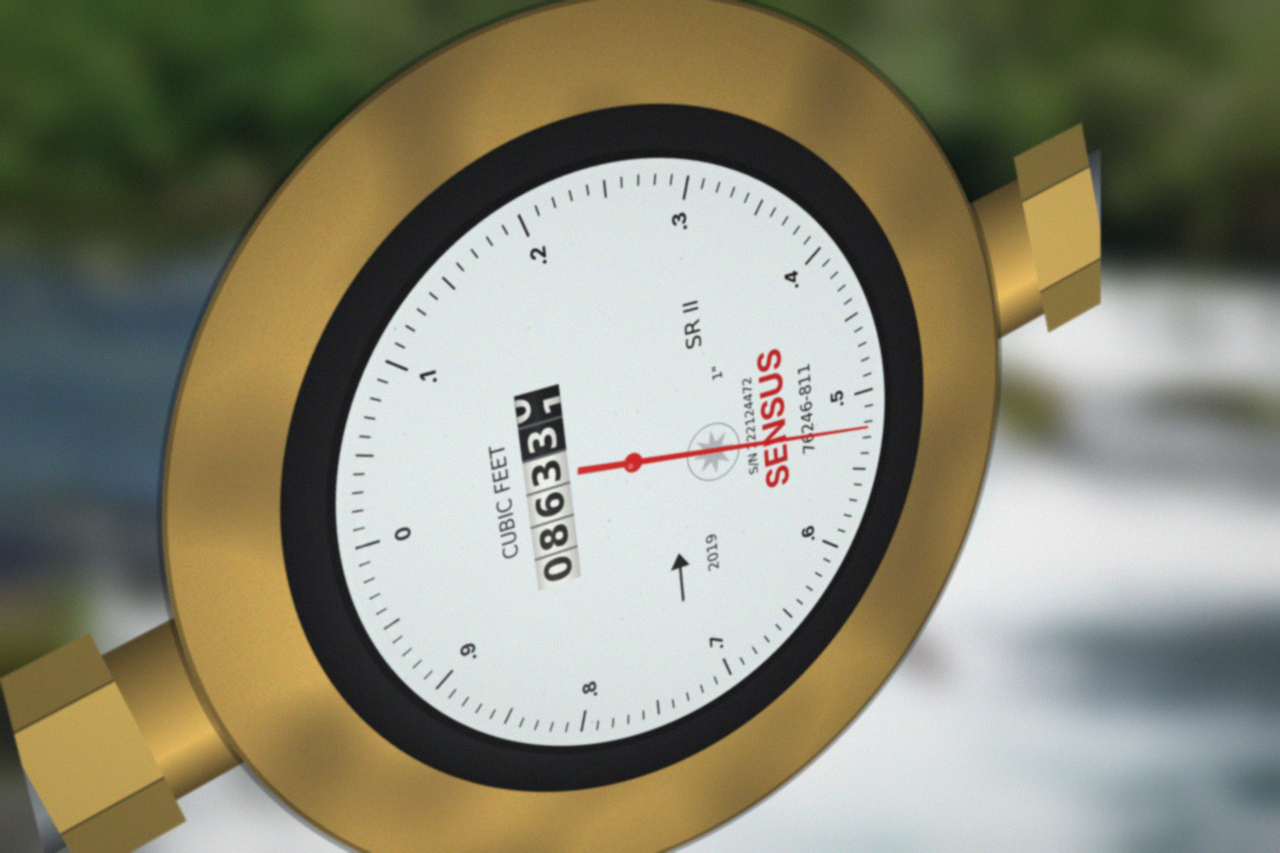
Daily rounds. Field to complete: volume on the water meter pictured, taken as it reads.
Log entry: 86330.52 ft³
